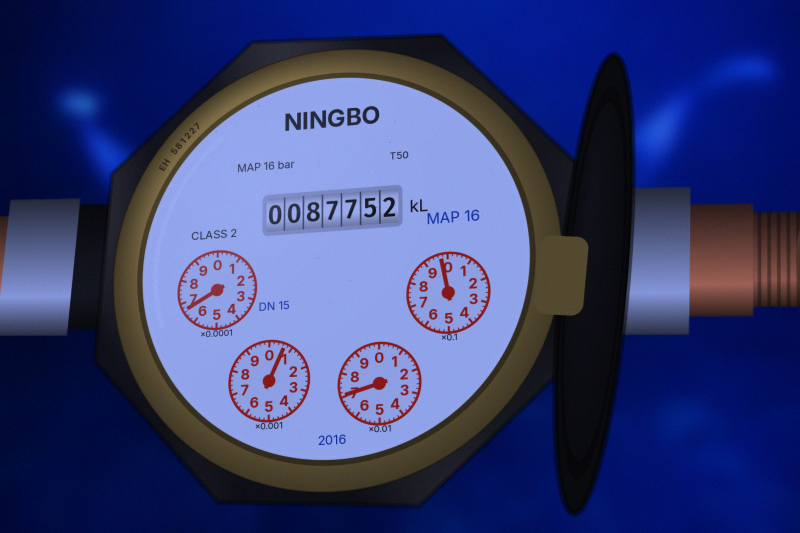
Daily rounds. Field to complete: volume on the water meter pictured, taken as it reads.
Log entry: 87751.9706 kL
